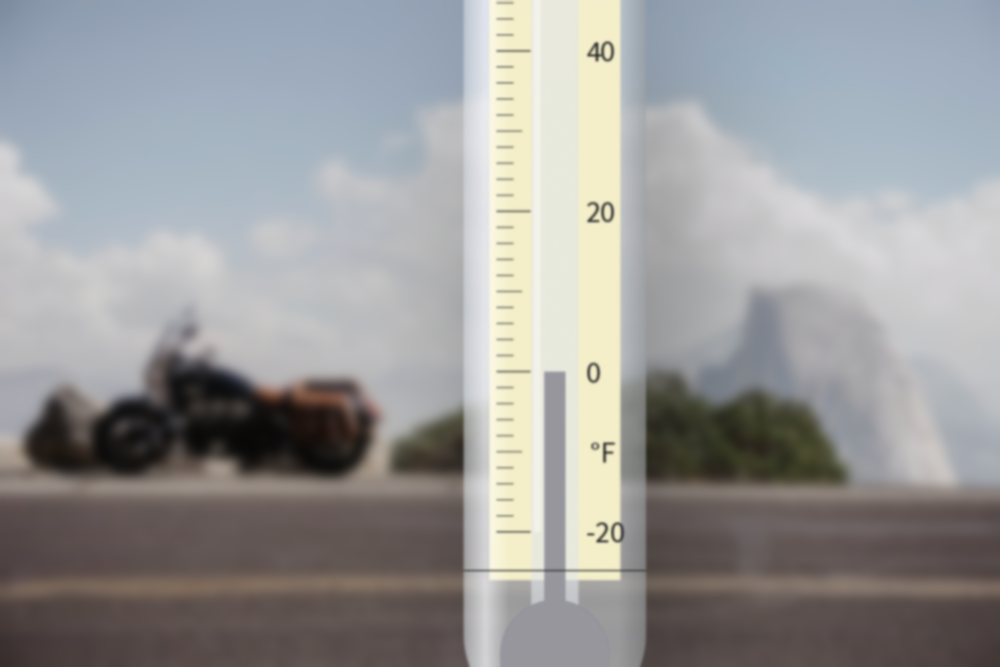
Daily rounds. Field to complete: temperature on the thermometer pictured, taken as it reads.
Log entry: 0 °F
